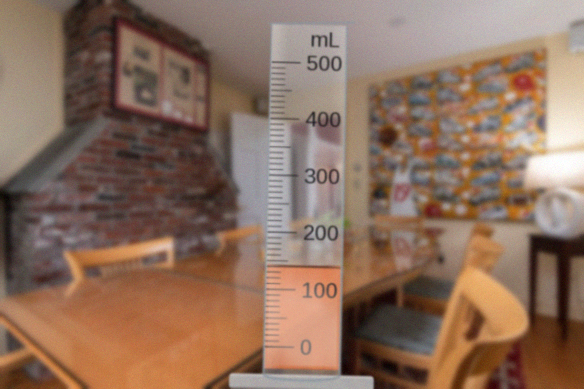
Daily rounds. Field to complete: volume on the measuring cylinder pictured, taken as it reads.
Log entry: 140 mL
